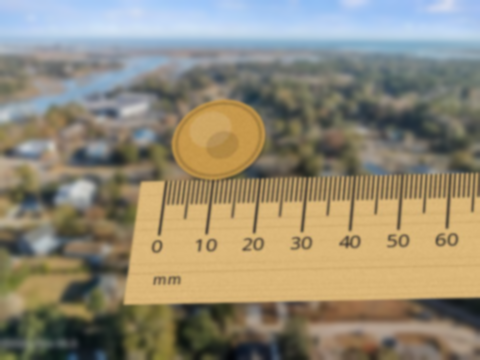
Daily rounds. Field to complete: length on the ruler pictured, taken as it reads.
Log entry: 20 mm
